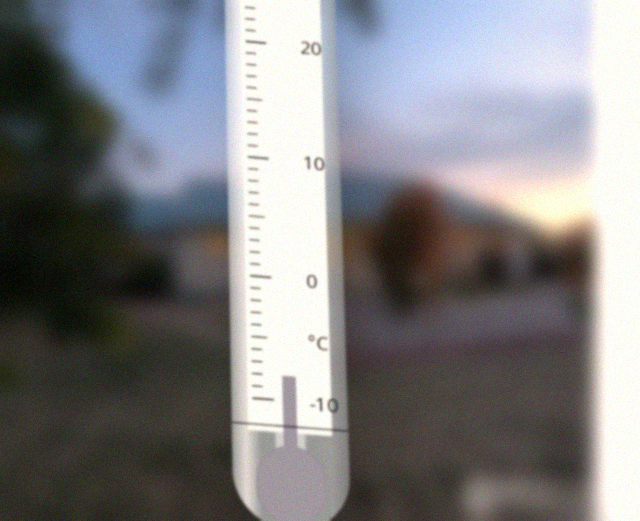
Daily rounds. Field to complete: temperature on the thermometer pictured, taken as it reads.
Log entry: -8 °C
